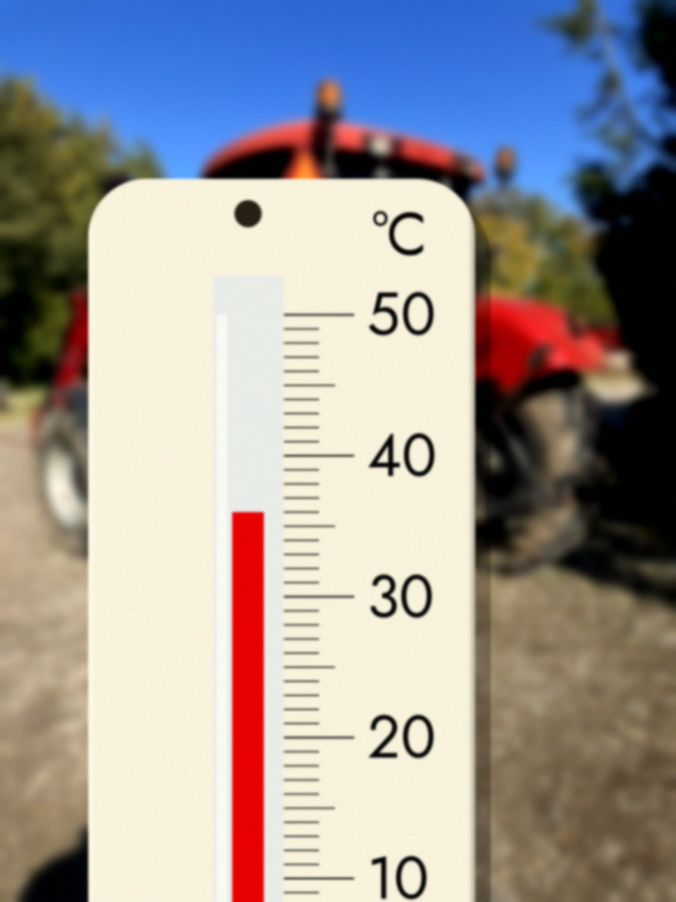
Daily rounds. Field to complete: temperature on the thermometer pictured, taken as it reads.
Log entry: 36 °C
